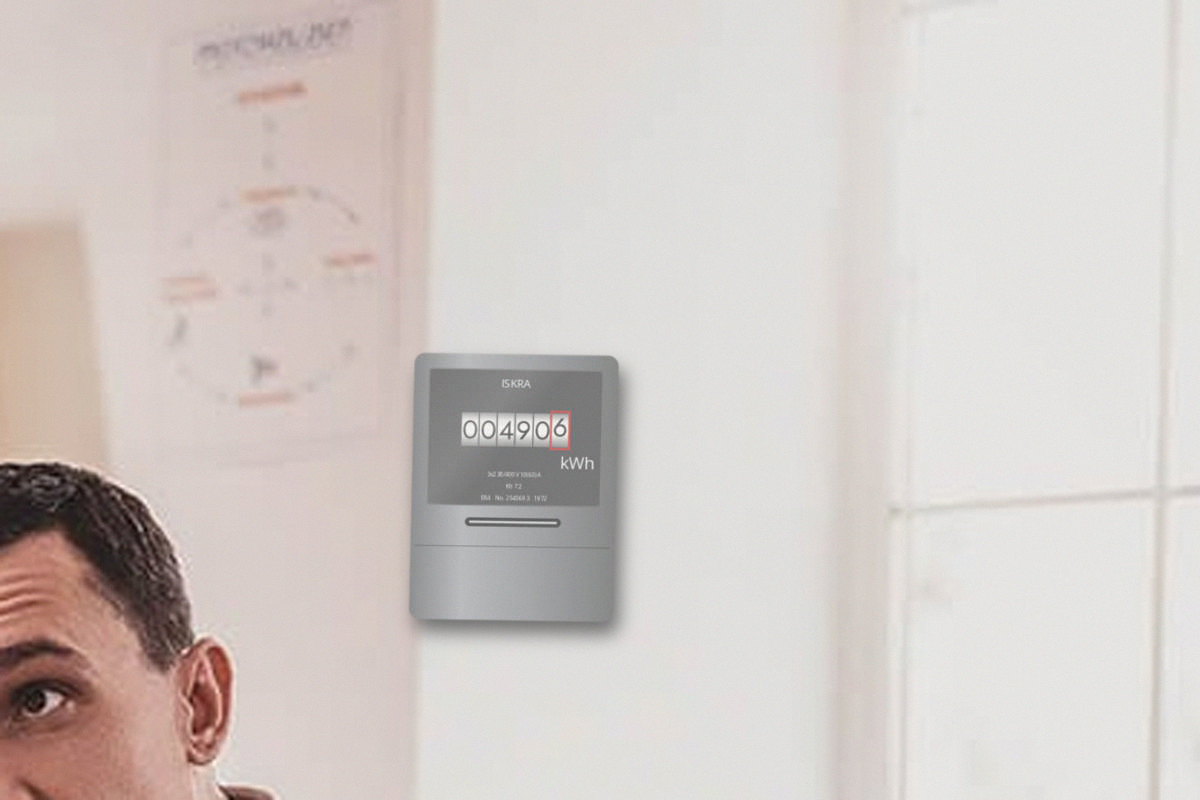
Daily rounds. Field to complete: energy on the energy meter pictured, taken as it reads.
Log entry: 490.6 kWh
